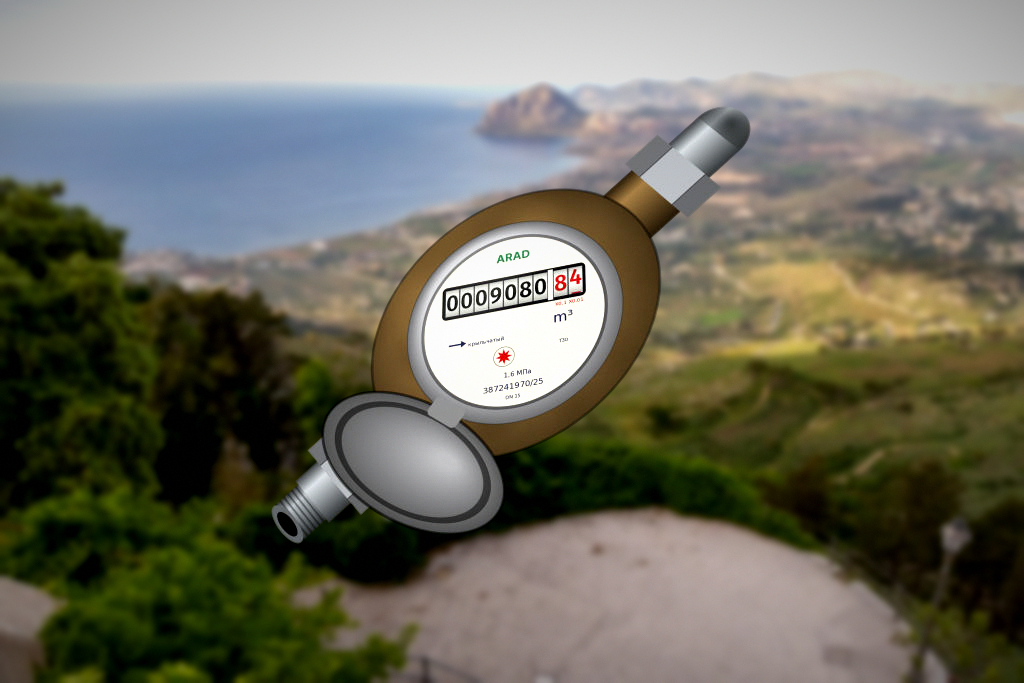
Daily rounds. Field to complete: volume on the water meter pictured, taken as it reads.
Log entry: 9080.84 m³
